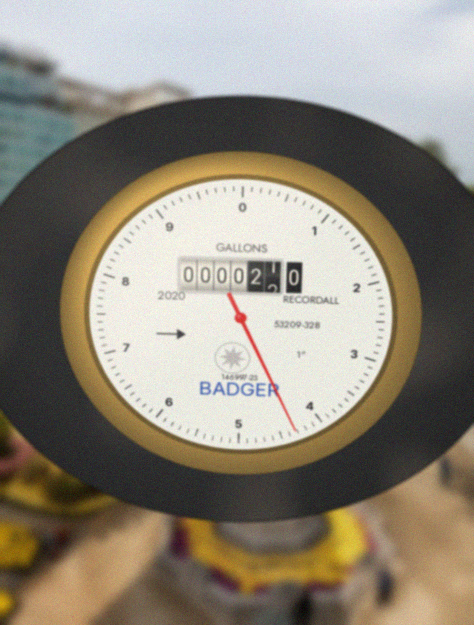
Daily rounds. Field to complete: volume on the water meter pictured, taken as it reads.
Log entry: 214.3 gal
